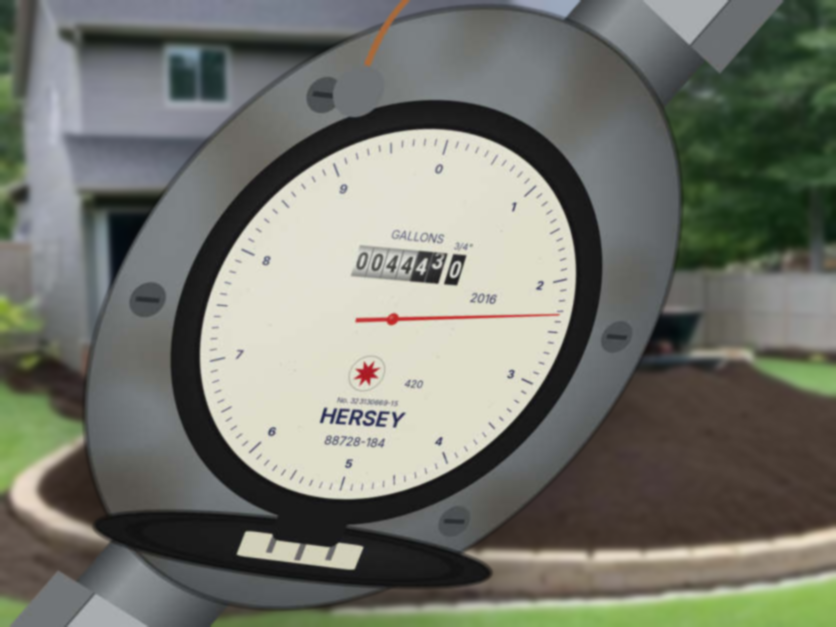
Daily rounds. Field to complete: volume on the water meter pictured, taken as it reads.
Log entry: 44432.3 gal
